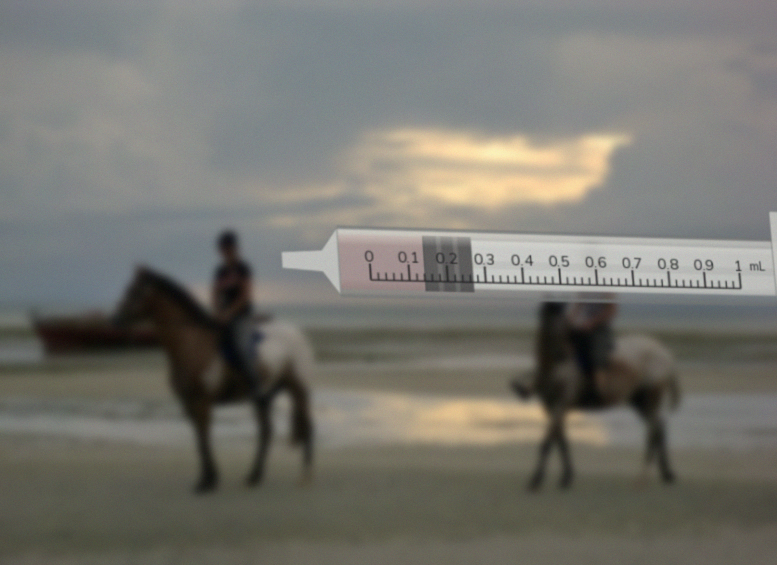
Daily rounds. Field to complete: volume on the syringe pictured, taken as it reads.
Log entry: 0.14 mL
